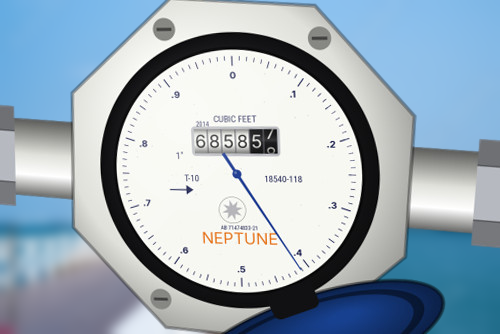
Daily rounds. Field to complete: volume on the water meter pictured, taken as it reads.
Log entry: 685857.41 ft³
